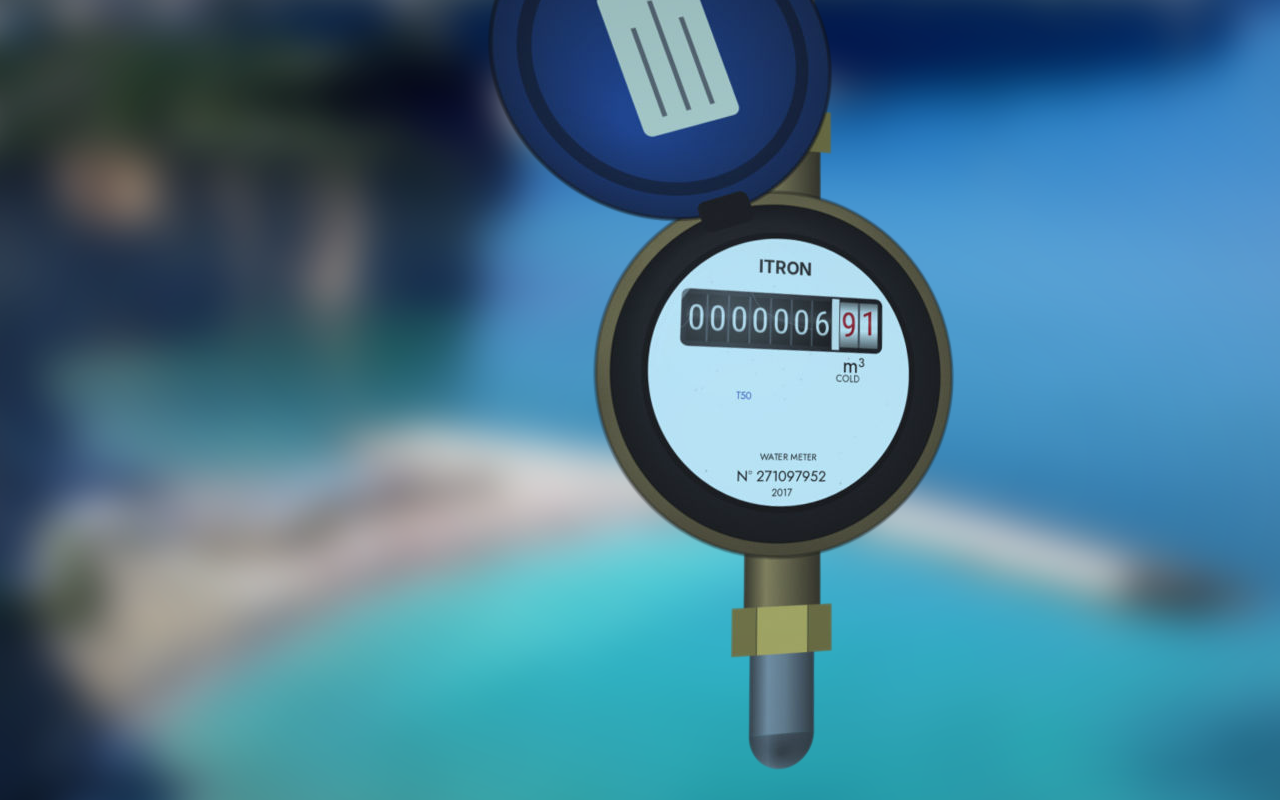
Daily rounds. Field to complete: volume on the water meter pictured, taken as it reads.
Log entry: 6.91 m³
